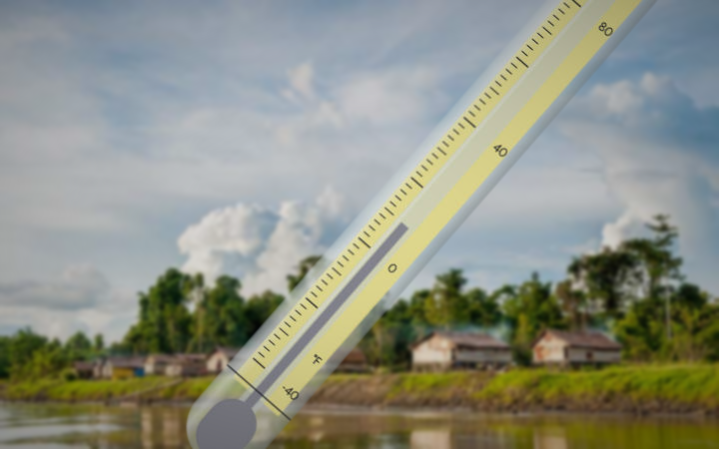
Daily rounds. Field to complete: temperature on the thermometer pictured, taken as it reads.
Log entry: 10 °F
